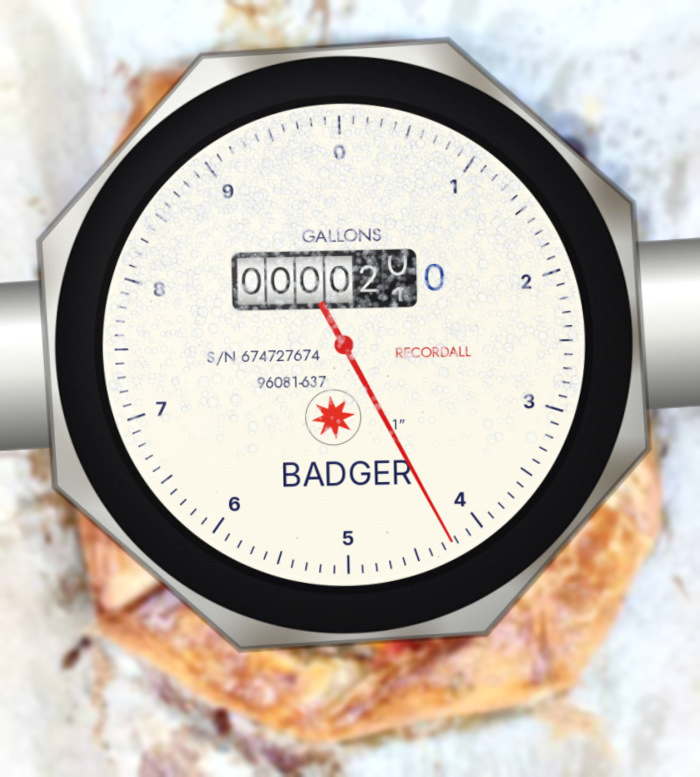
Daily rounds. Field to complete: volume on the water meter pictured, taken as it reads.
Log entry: 204.2 gal
